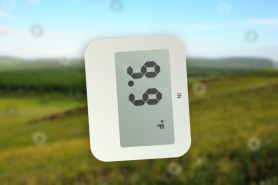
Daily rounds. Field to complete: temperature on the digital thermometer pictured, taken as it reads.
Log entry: 9.9 °F
